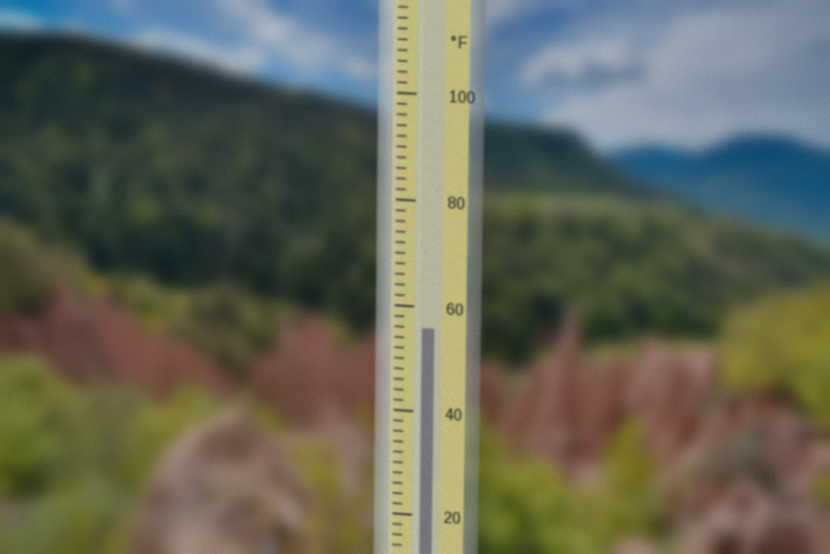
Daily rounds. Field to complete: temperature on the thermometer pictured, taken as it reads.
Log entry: 56 °F
